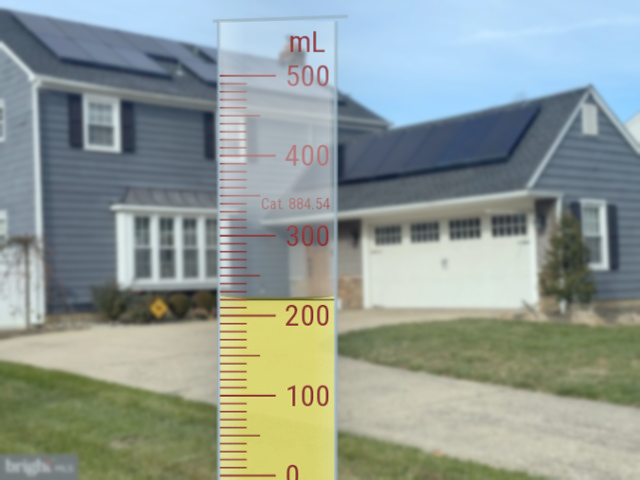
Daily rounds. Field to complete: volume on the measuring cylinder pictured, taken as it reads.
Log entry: 220 mL
